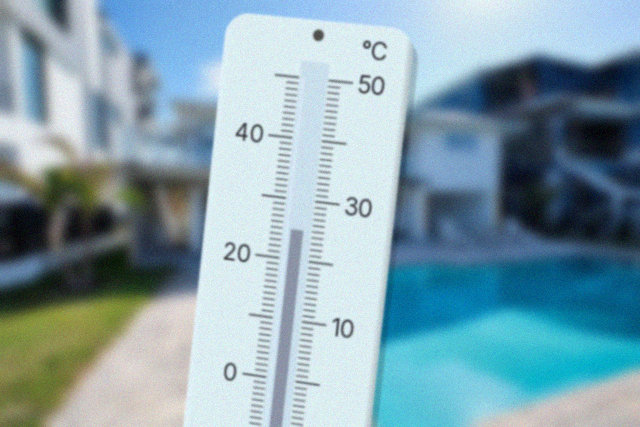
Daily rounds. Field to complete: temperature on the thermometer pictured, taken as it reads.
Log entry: 25 °C
